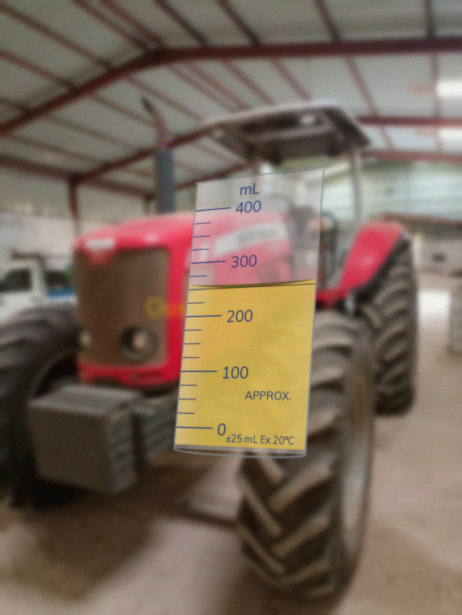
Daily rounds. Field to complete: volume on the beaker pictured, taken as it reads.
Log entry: 250 mL
